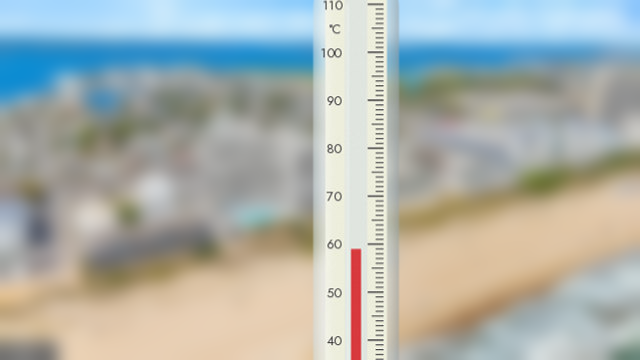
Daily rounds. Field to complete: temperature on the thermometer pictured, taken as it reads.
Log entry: 59 °C
